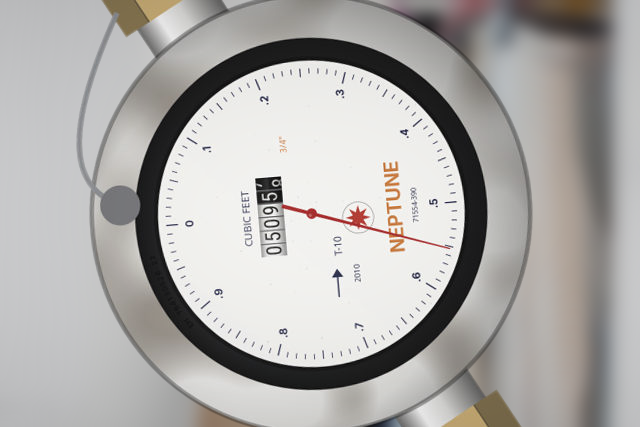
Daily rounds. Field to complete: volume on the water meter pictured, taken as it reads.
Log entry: 50957.55 ft³
